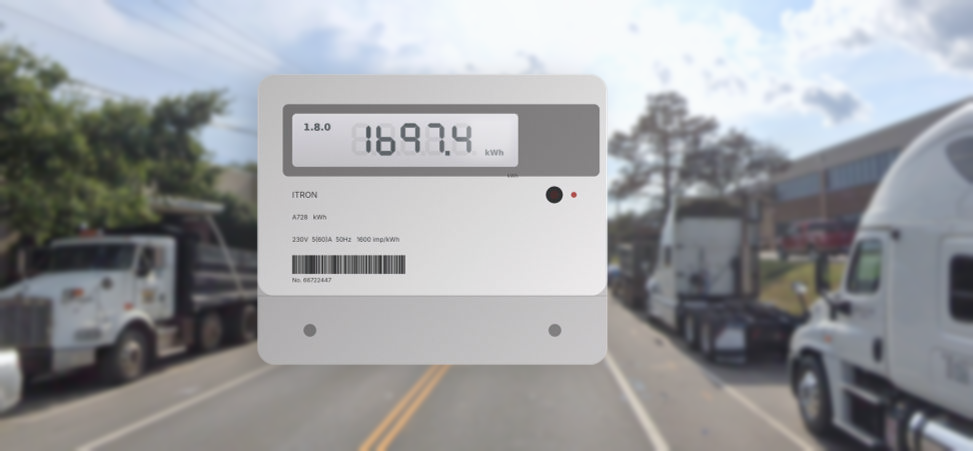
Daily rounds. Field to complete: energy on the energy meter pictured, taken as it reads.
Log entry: 1697.4 kWh
